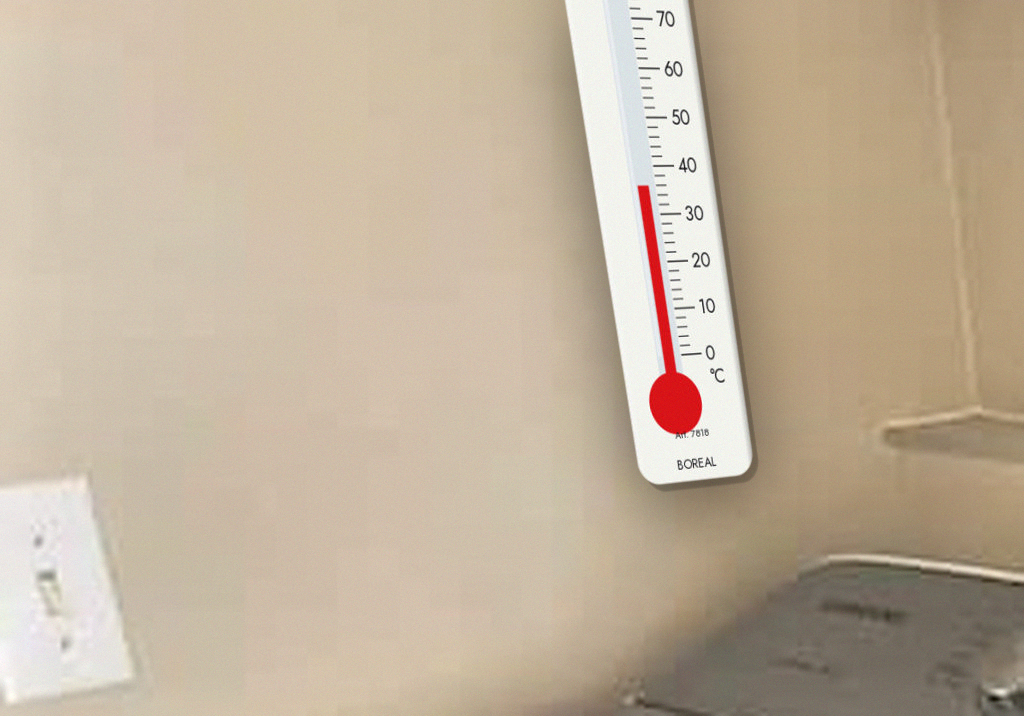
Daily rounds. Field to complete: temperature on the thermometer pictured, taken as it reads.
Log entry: 36 °C
